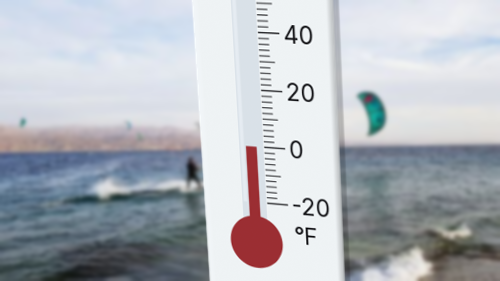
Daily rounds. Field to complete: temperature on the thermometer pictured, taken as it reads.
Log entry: 0 °F
